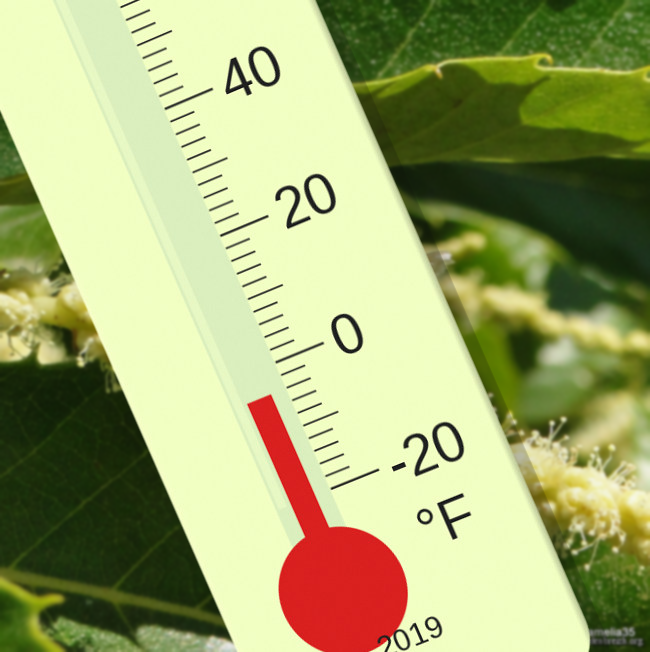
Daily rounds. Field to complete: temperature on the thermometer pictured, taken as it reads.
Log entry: -4 °F
